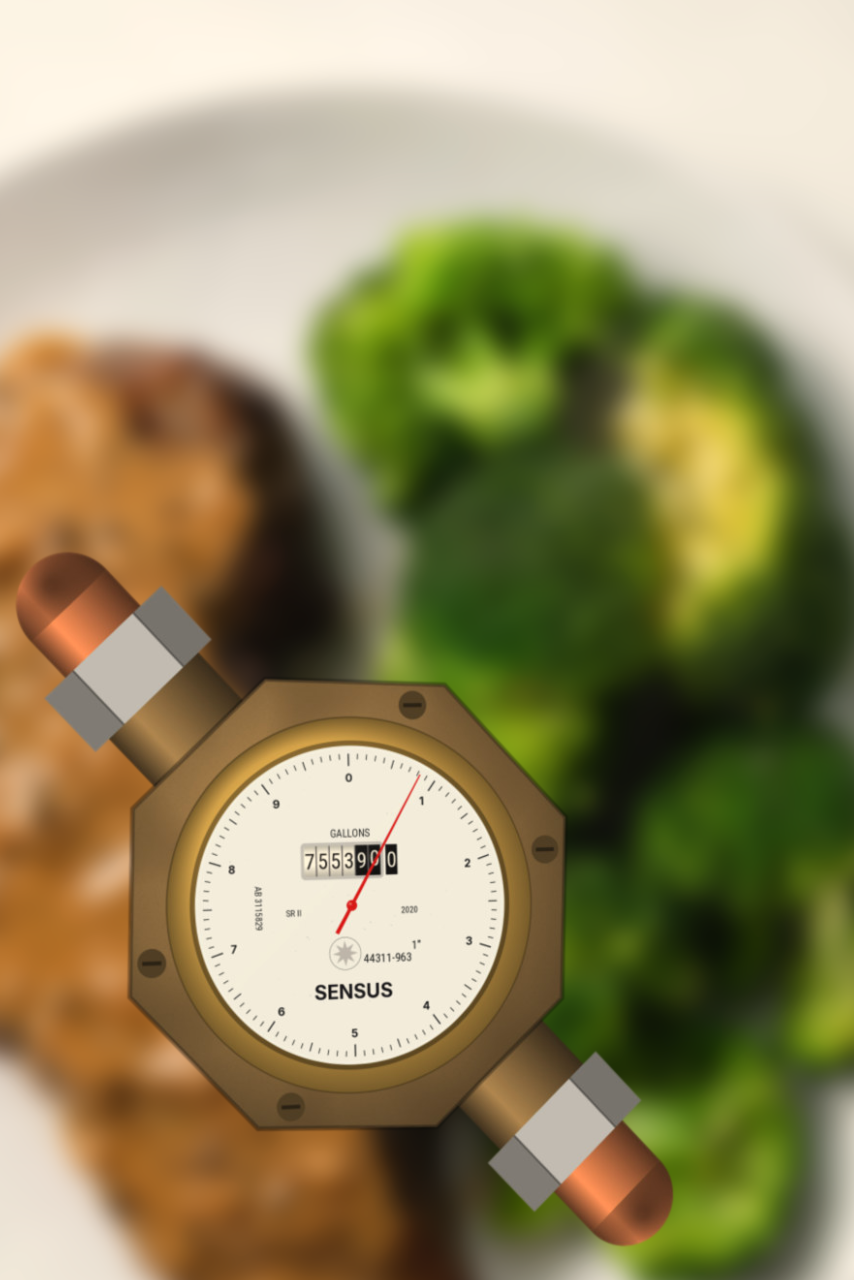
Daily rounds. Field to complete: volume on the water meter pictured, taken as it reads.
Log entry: 7553900.8 gal
